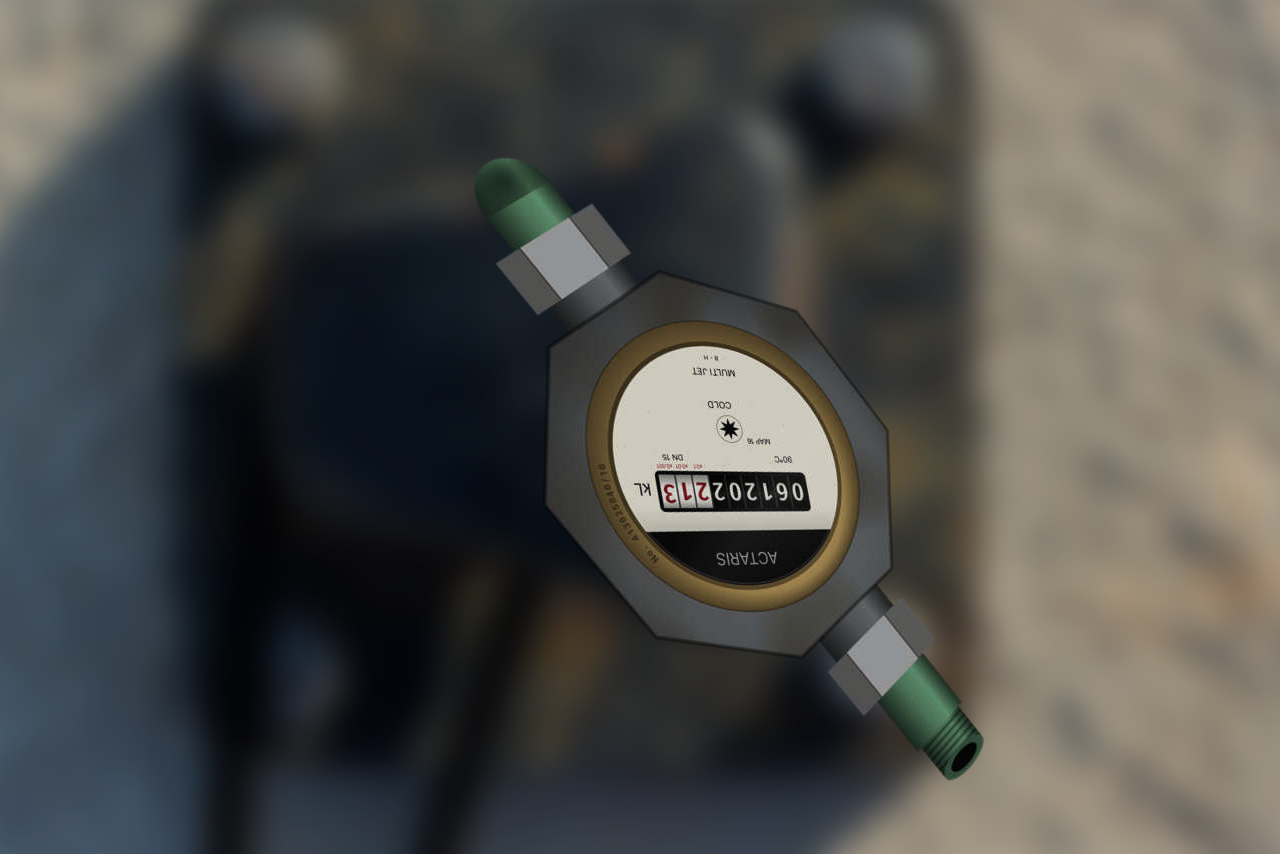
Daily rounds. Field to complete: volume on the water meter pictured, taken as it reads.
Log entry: 61202.213 kL
